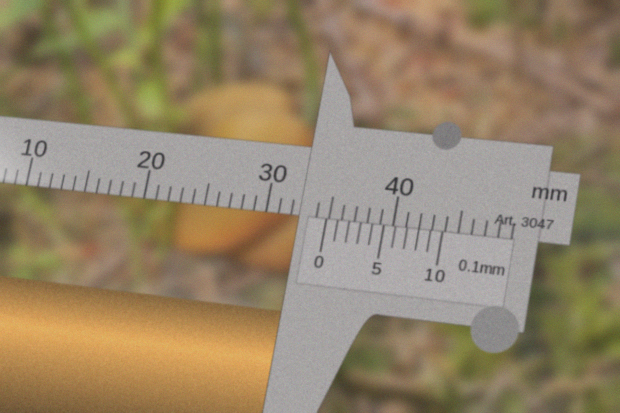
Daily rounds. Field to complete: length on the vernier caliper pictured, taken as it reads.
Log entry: 34.8 mm
